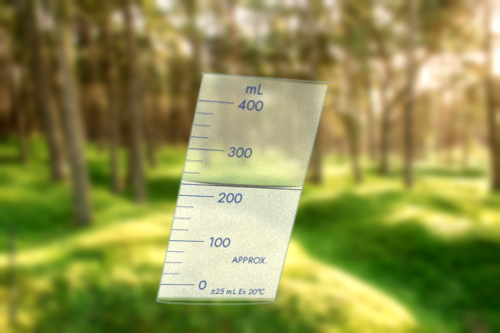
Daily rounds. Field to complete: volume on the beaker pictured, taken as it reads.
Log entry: 225 mL
